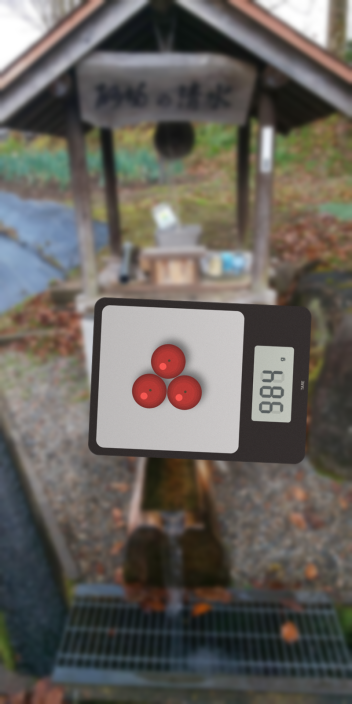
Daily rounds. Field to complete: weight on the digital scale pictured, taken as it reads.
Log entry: 984 g
